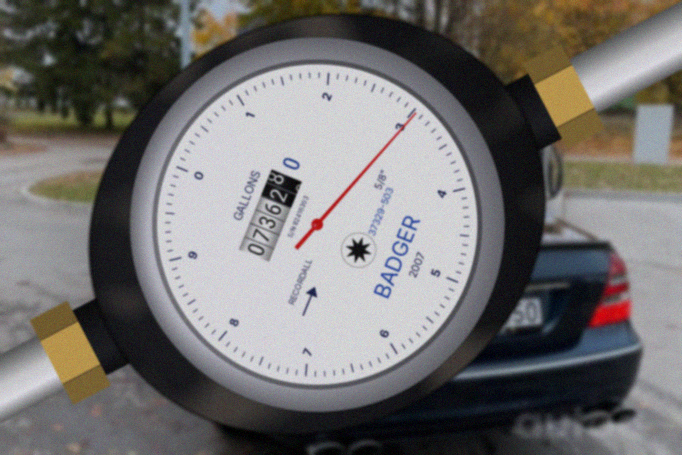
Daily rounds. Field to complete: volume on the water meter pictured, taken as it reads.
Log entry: 736283.0 gal
